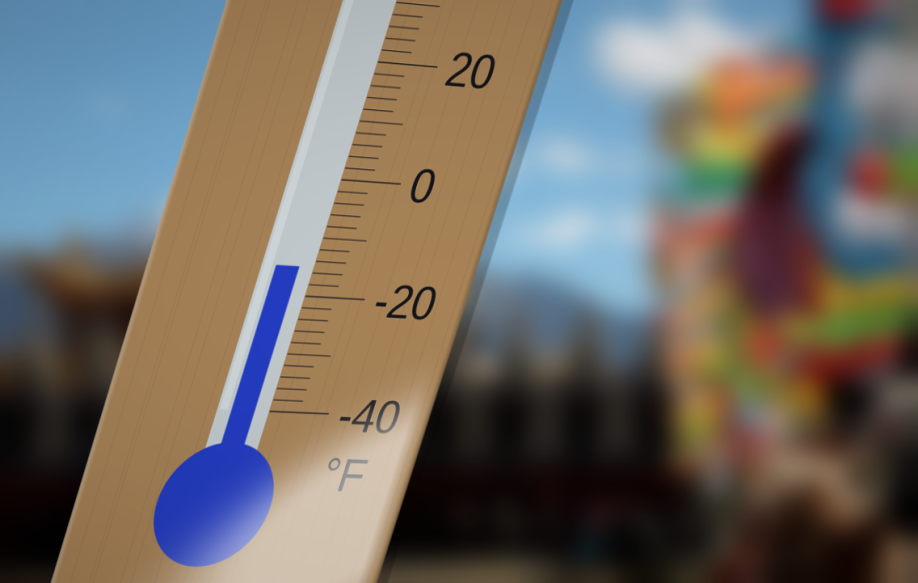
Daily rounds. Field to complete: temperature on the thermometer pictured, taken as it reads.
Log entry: -15 °F
